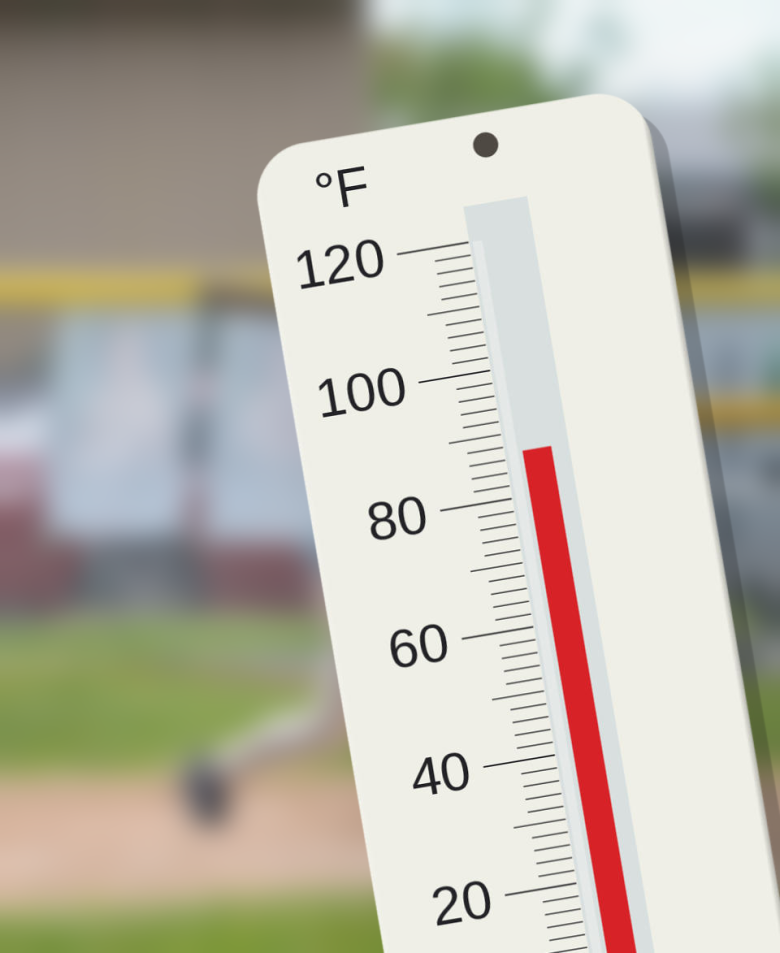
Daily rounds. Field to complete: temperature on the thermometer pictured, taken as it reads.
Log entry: 87 °F
